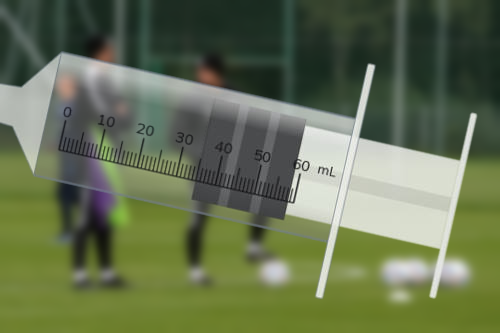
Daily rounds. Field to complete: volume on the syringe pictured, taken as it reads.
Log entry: 35 mL
